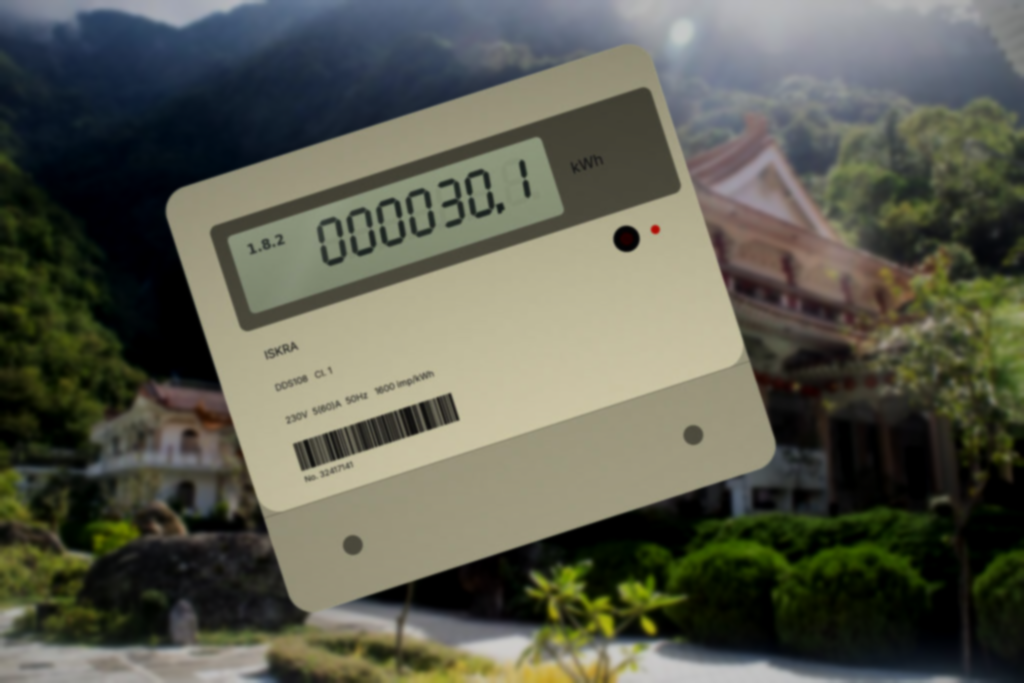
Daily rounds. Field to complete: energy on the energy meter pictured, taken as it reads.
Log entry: 30.1 kWh
